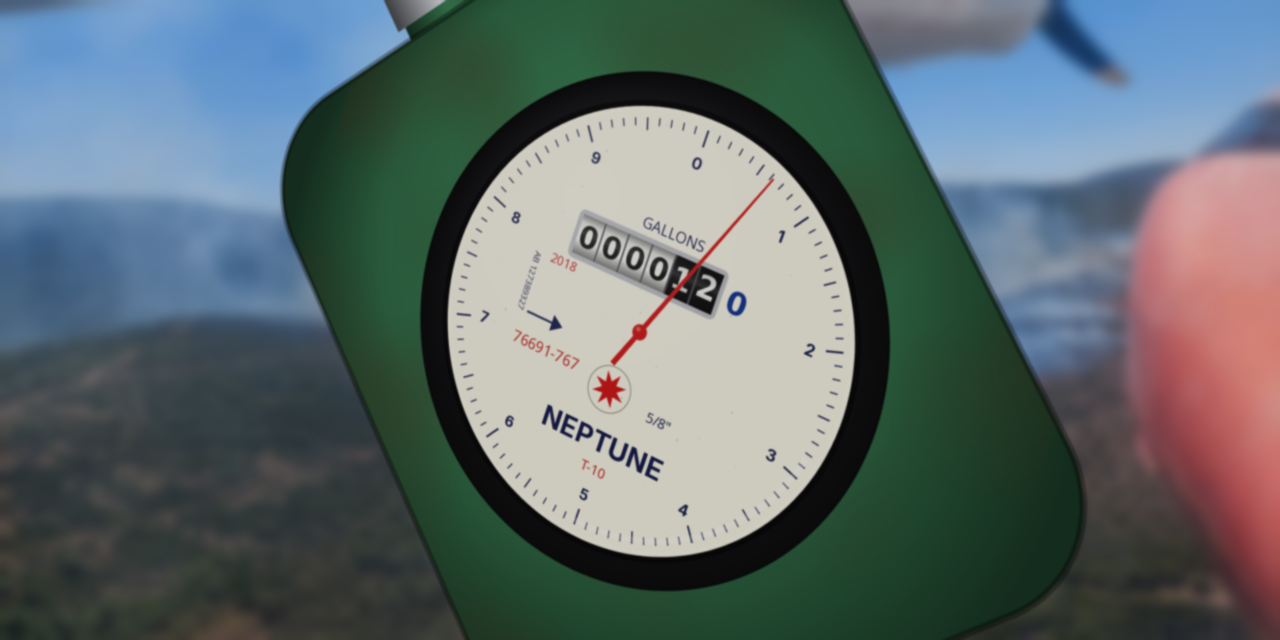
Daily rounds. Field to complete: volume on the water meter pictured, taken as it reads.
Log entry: 120.6 gal
